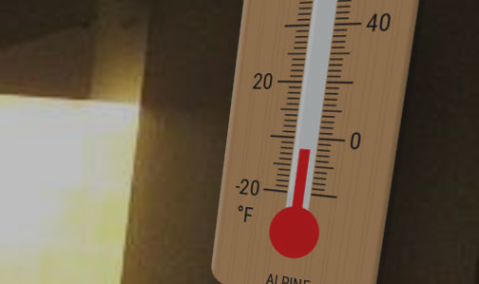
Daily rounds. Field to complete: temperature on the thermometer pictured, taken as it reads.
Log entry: -4 °F
